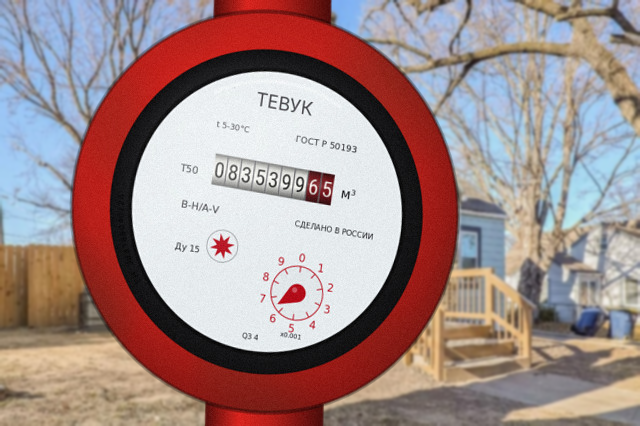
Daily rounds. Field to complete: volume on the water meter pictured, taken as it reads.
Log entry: 835399.656 m³
